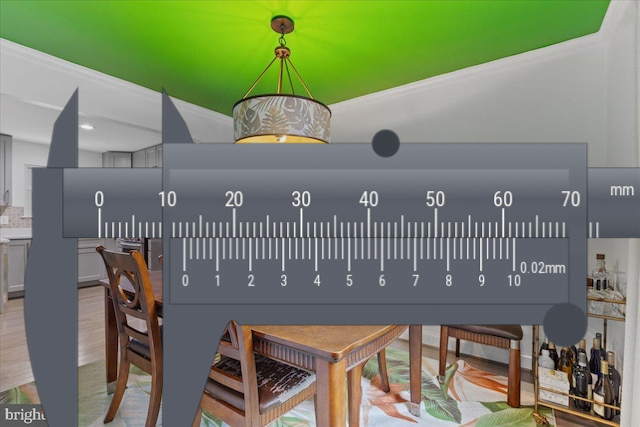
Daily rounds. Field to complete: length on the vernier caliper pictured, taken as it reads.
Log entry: 12.6 mm
